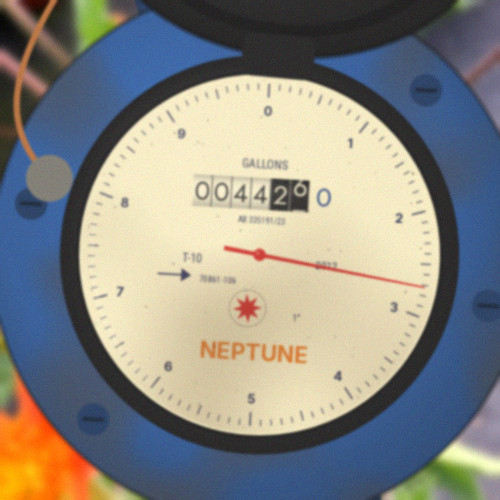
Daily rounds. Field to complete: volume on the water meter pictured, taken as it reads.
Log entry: 44262.7 gal
